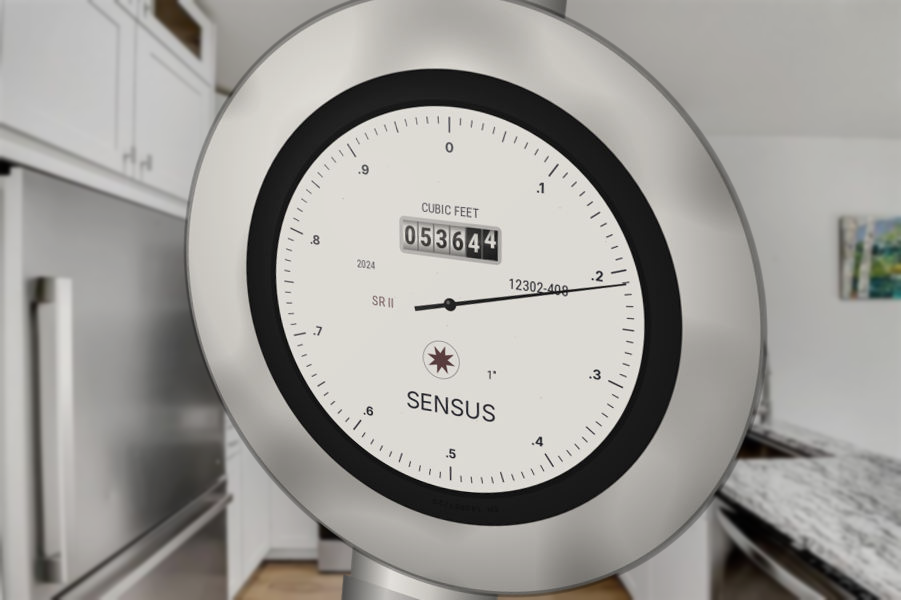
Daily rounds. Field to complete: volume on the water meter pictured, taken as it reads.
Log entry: 53644.21 ft³
